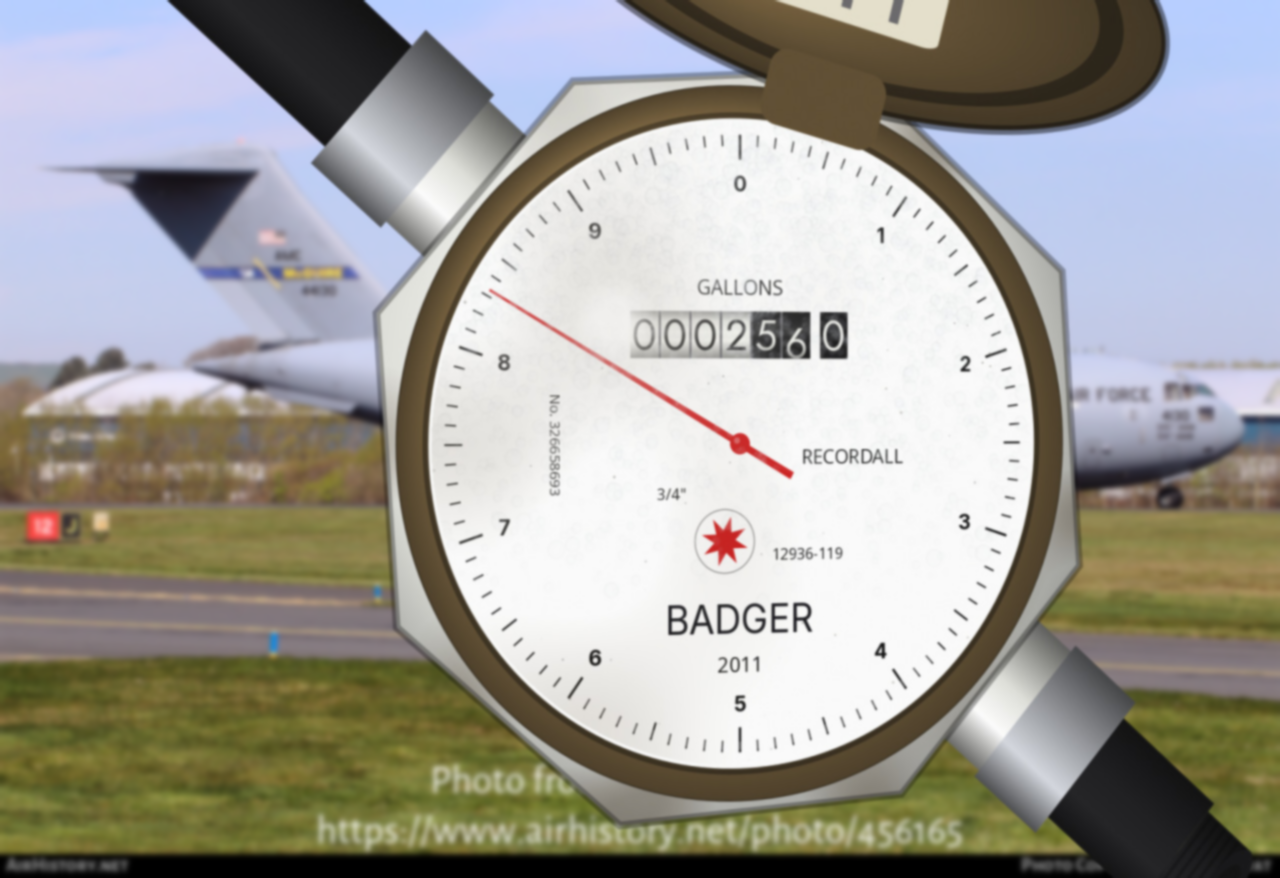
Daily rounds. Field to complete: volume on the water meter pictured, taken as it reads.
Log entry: 2558.3 gal
